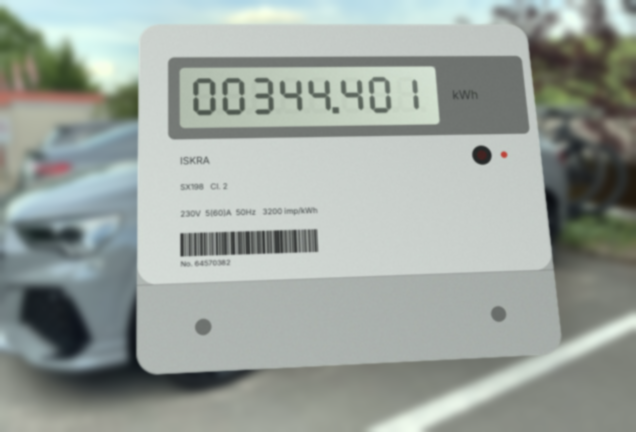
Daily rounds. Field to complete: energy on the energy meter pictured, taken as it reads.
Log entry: 344.401 kWh
